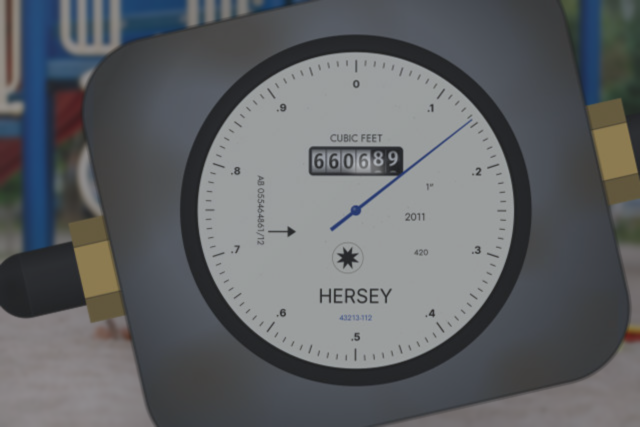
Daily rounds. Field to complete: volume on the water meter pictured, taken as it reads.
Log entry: 660689.14 ft³
